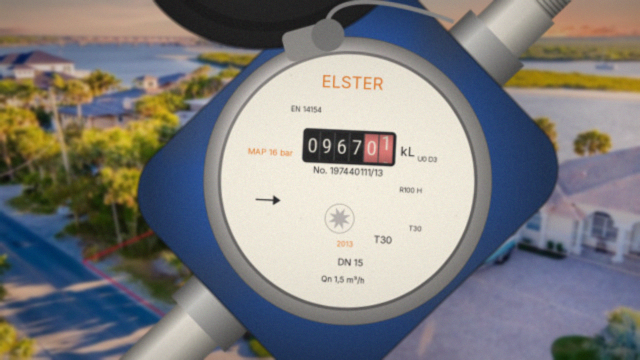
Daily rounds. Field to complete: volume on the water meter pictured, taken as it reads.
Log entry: 967.01 kL
